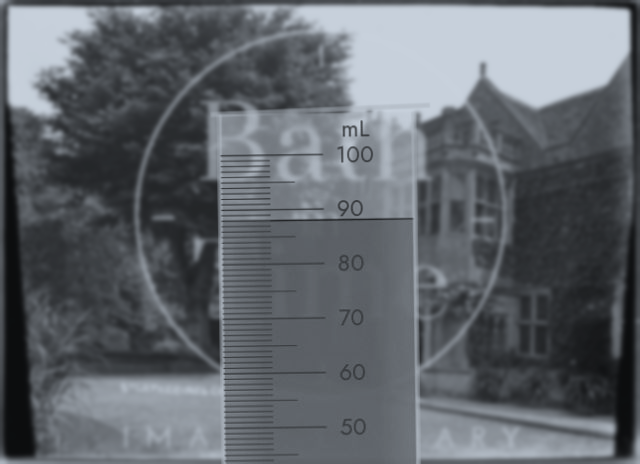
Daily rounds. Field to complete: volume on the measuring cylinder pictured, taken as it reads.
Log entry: 88 mL
